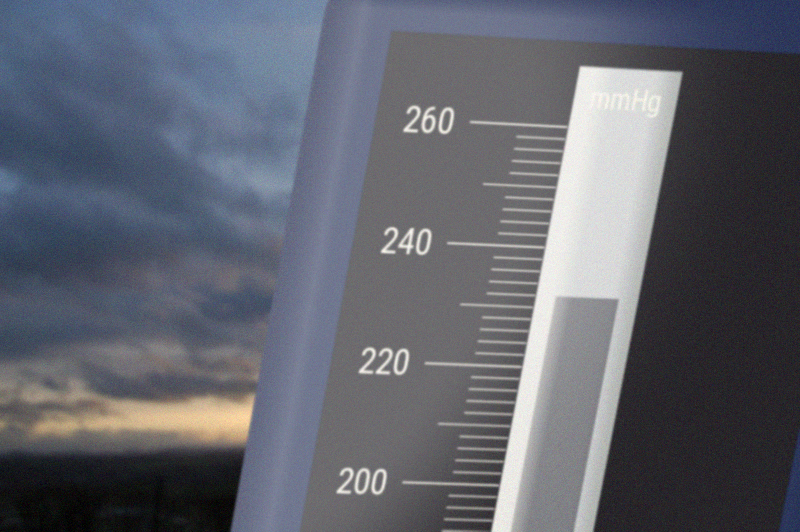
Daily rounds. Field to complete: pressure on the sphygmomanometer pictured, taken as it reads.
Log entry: 232 mmHg
